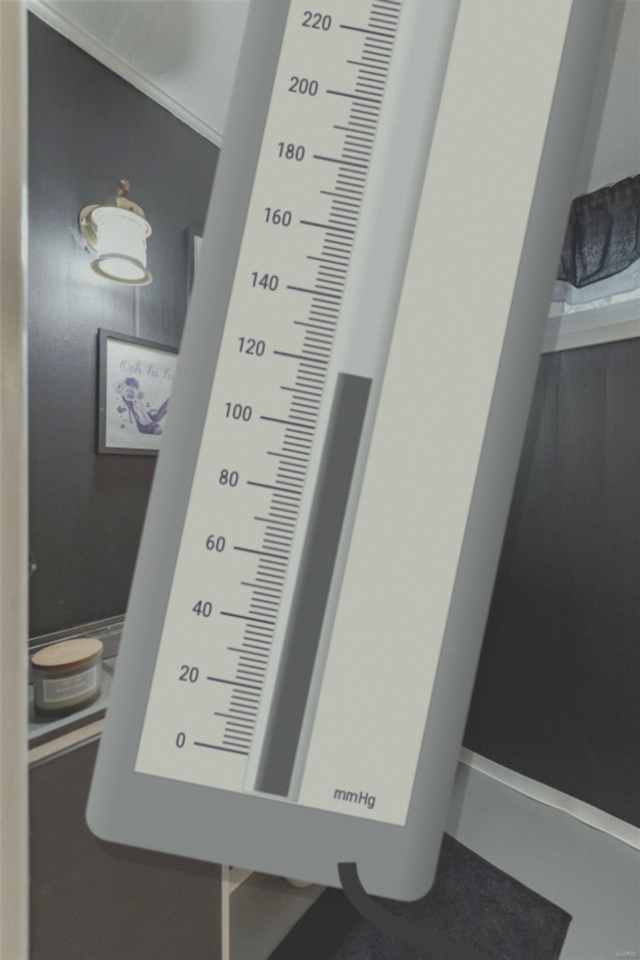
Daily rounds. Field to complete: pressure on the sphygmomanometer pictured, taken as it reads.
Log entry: 118 mmHg
